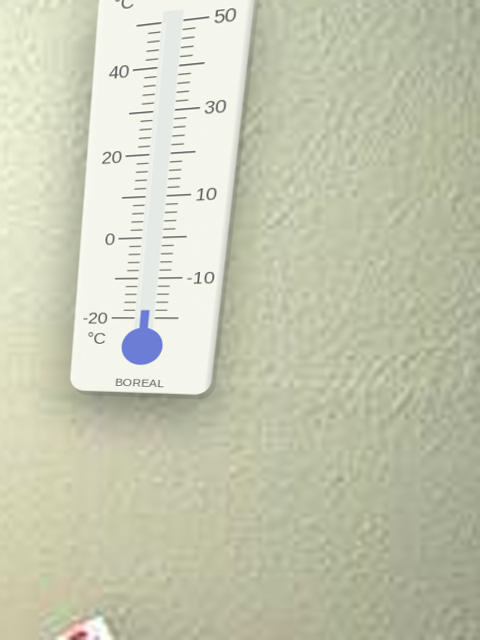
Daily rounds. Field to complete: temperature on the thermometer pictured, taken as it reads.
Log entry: -18 °C
